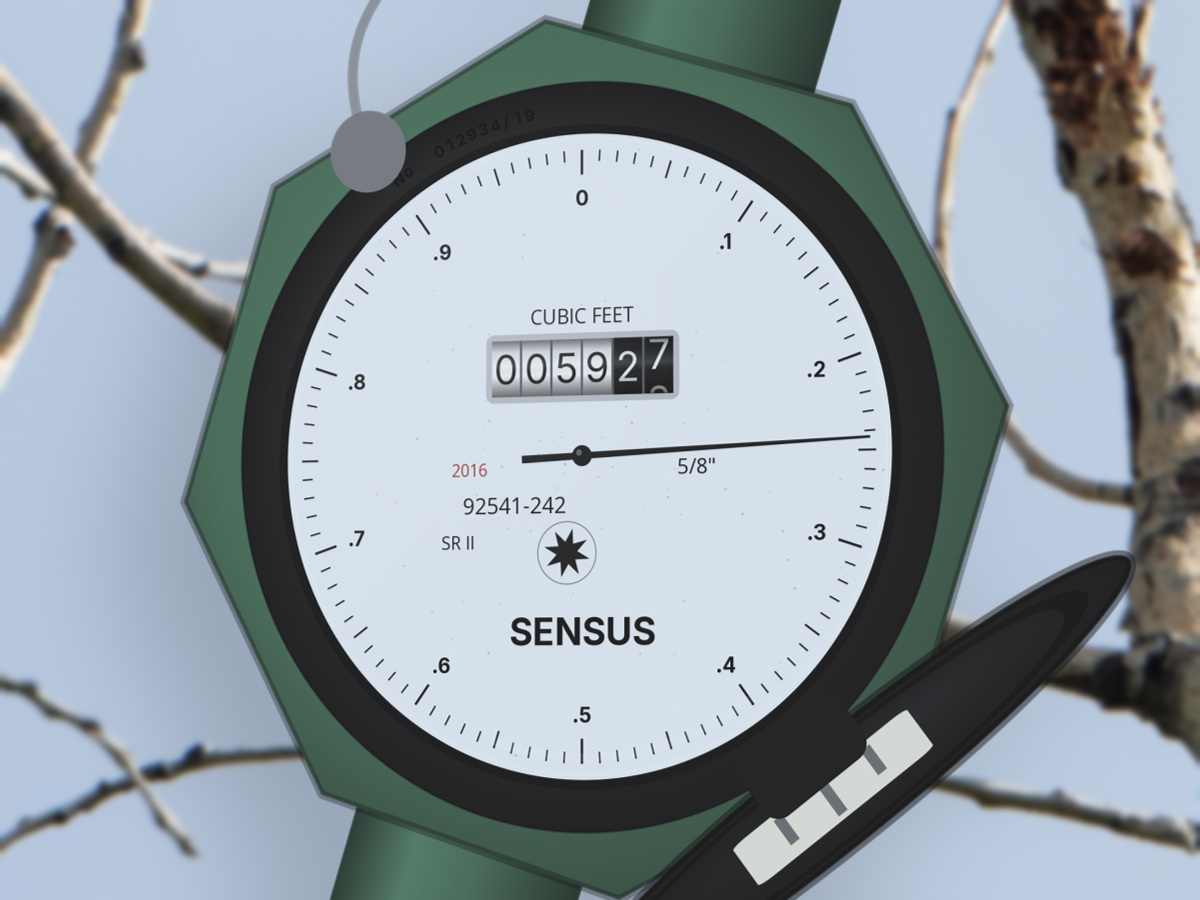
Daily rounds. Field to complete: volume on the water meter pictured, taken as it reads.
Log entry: 5927.24 ft³
